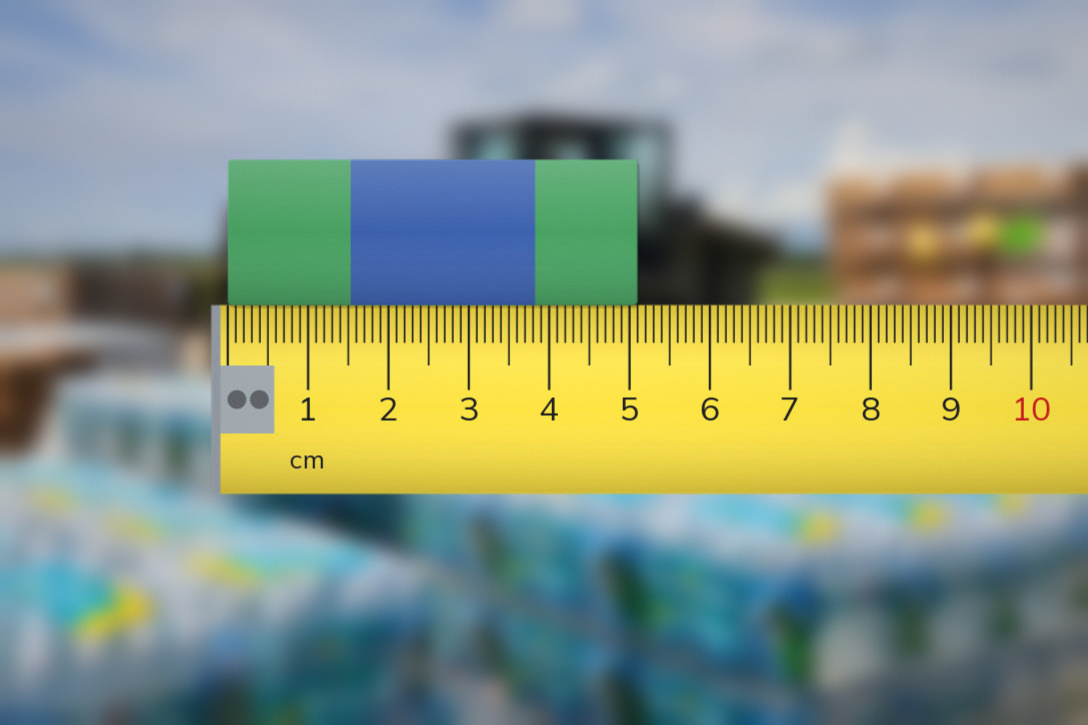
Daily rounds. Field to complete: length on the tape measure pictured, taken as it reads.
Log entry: 5.1 cm
